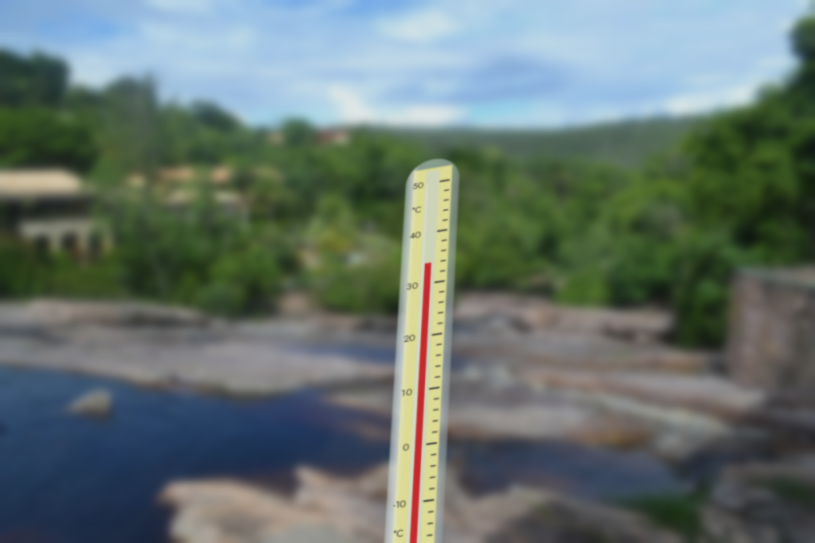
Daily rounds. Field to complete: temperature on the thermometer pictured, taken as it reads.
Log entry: 34 °C
